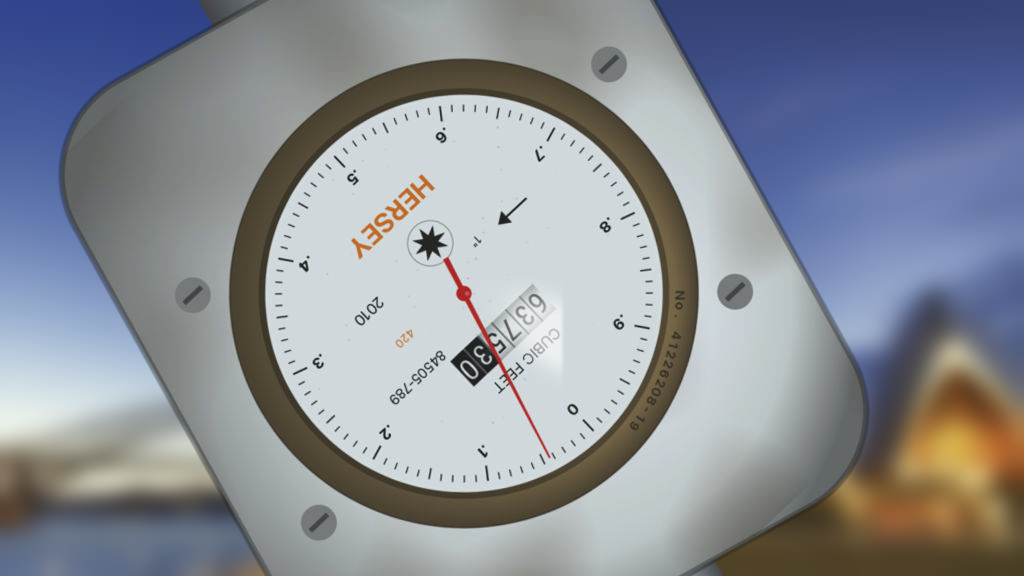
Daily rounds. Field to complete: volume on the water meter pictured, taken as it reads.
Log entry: 637530.04 ft³
